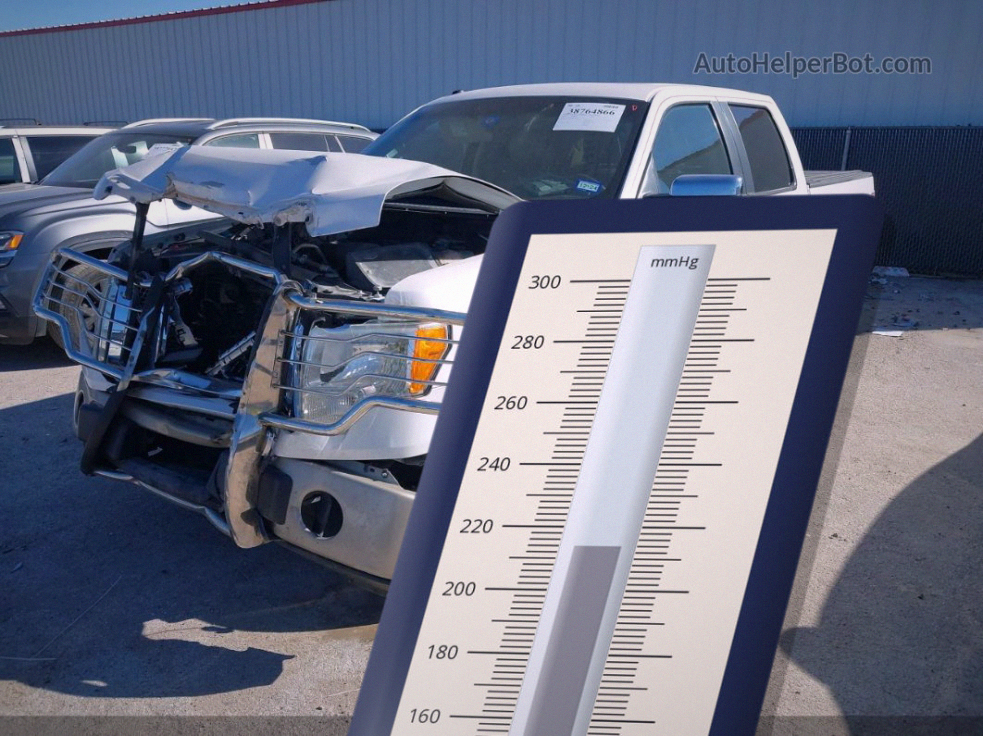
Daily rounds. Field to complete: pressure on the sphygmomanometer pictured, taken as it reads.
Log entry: 214 mmHg
